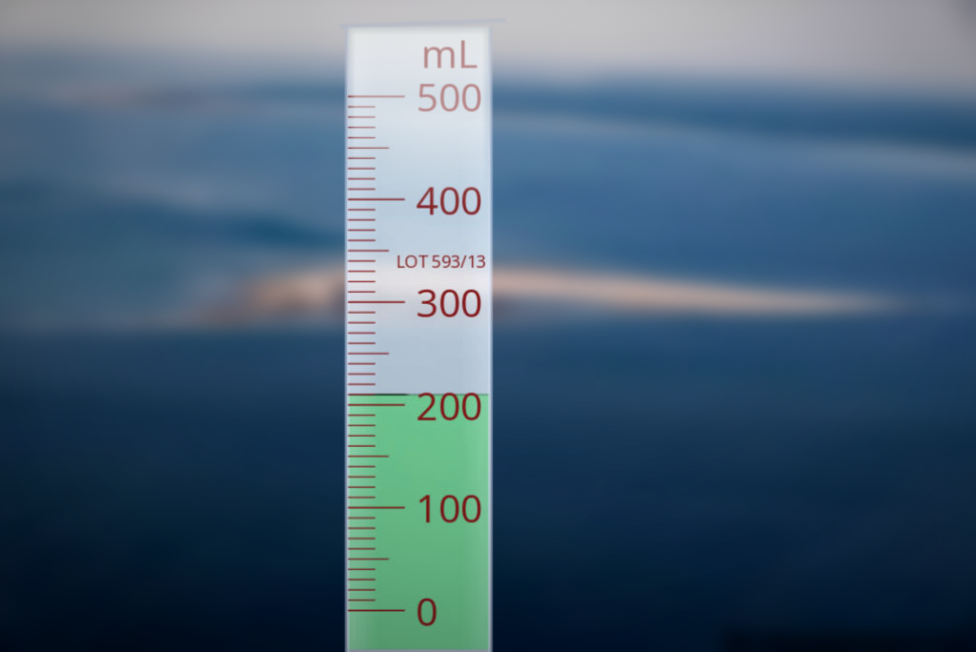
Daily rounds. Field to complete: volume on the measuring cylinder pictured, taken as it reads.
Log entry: 210 mL
